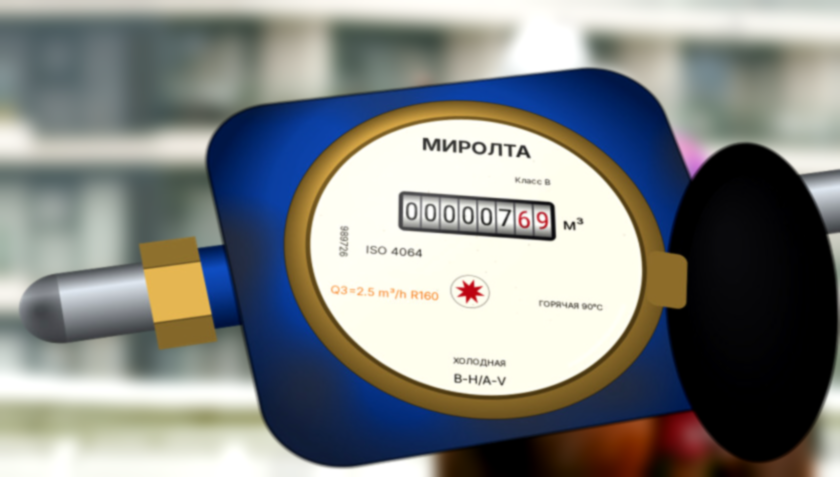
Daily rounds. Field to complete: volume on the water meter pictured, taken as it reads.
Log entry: 7.69 m³
